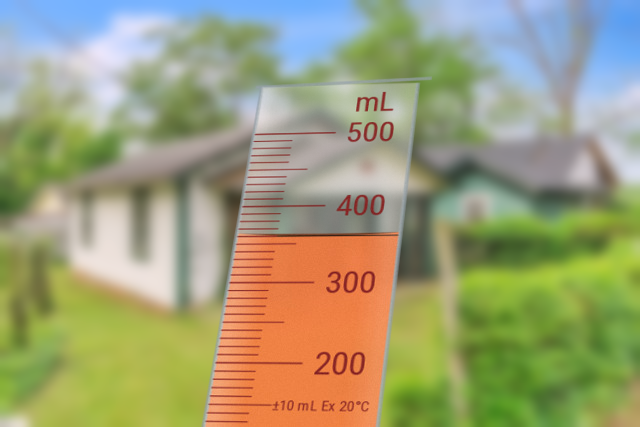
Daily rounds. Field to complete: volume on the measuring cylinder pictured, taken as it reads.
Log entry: 360 mL
